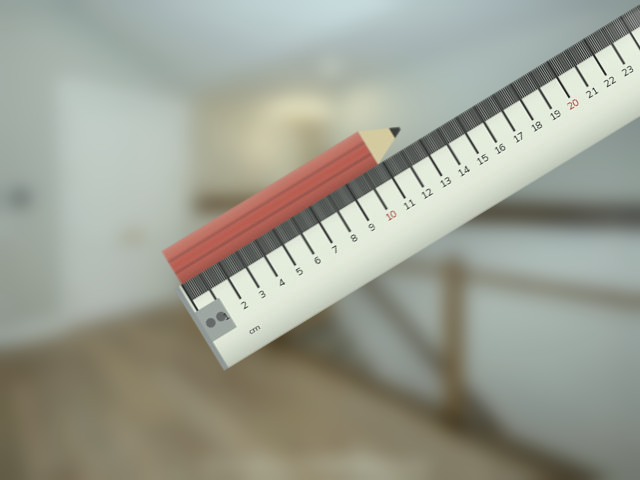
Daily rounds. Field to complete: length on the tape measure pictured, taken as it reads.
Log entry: 12.5 cm
